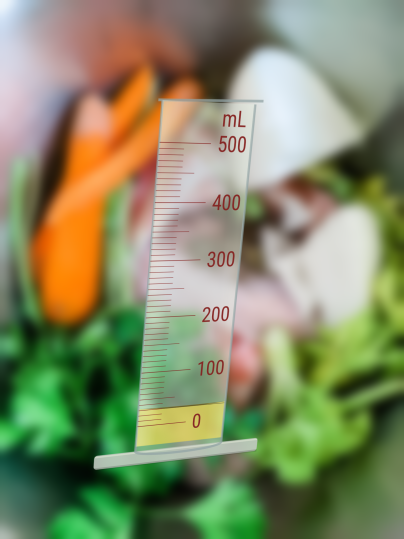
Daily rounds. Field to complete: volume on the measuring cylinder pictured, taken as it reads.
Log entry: 30 mL
